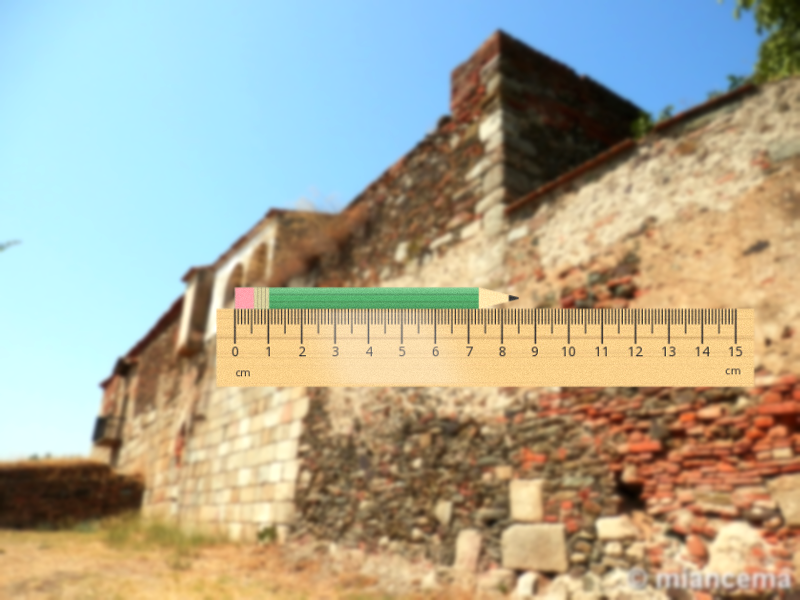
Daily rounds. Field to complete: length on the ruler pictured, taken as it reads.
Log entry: 8.5 cm
